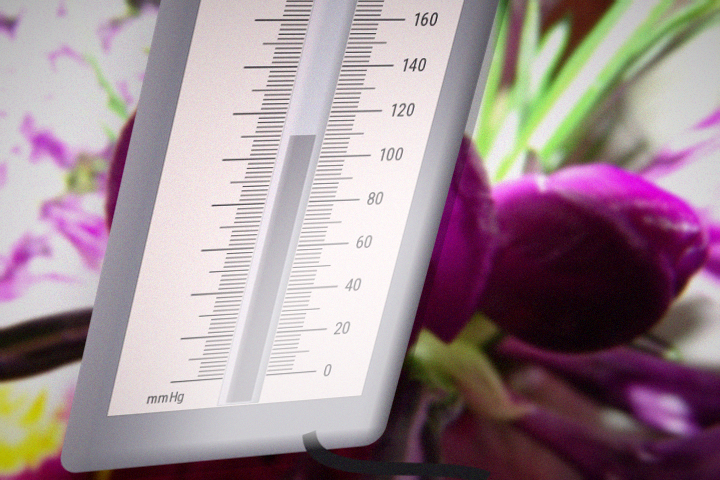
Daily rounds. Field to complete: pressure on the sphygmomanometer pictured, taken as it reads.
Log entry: 110 mmHg
